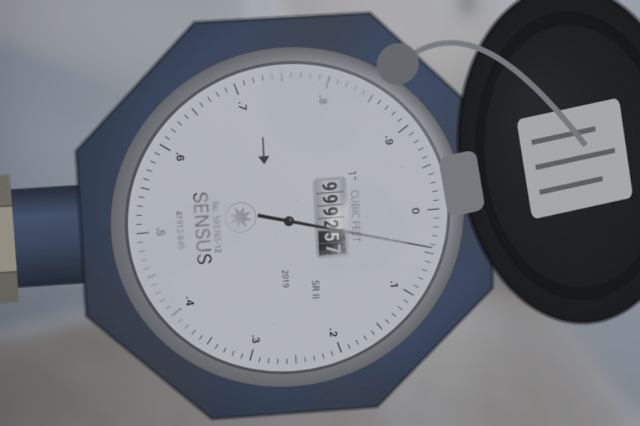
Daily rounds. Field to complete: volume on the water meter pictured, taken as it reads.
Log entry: 999257.04 ft³
